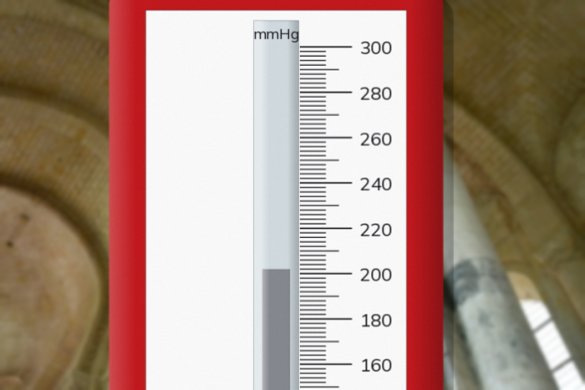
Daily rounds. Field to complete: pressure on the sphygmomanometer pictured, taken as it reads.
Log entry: 202 mmHg
